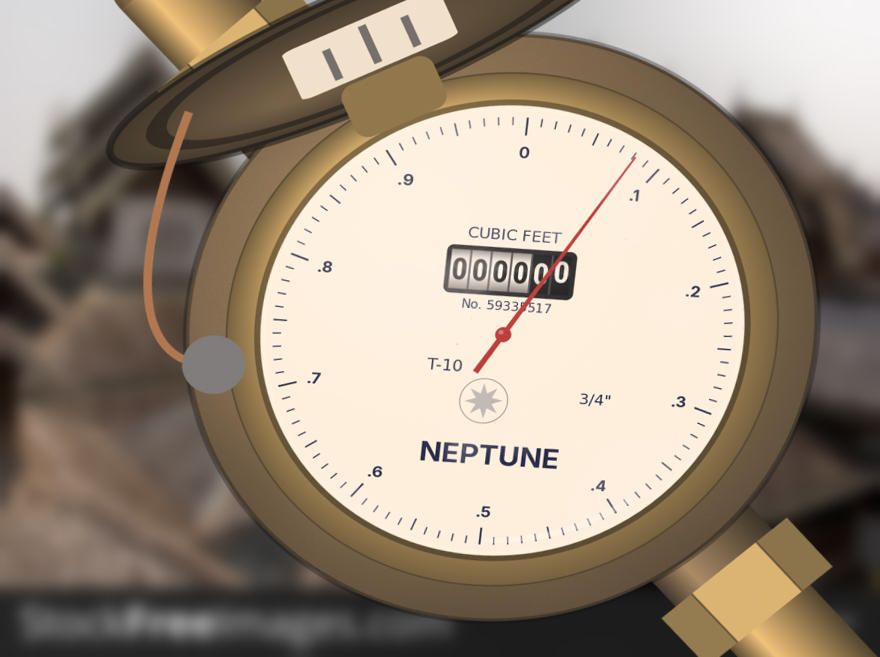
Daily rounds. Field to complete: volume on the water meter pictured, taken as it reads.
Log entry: 0.08 ft³
